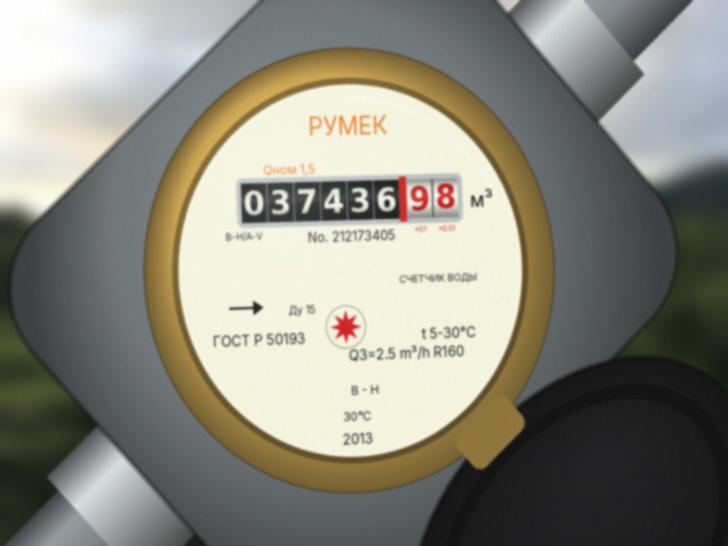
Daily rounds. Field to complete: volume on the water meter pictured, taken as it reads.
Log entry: 37436.98 m³
